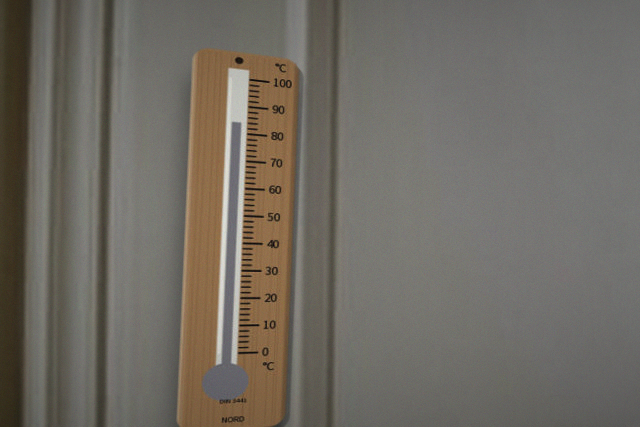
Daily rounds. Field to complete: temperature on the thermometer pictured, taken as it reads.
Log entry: 84 °C
